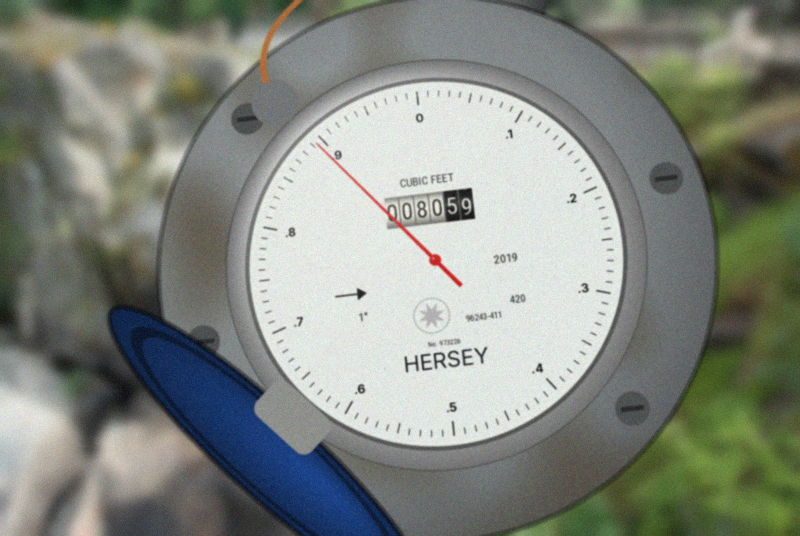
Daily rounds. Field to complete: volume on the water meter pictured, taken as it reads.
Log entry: 8058.89 ft³
